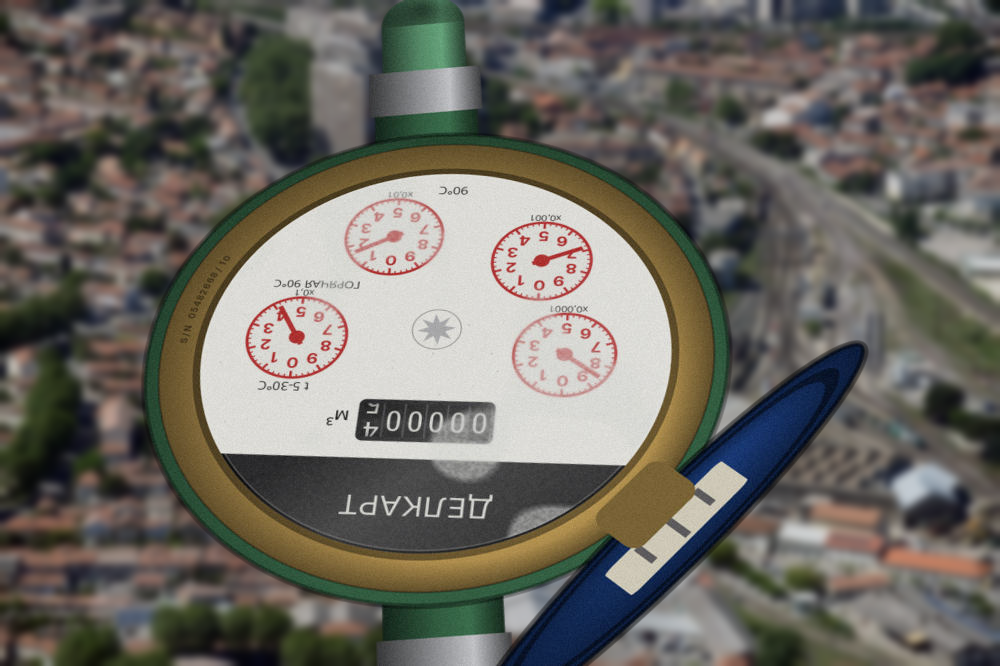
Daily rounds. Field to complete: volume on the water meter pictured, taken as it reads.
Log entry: 4.4168 m³
